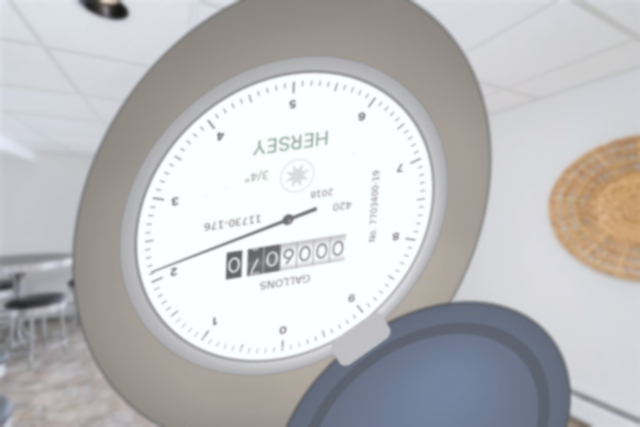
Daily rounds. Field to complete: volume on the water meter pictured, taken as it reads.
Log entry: 6072.1 gal
